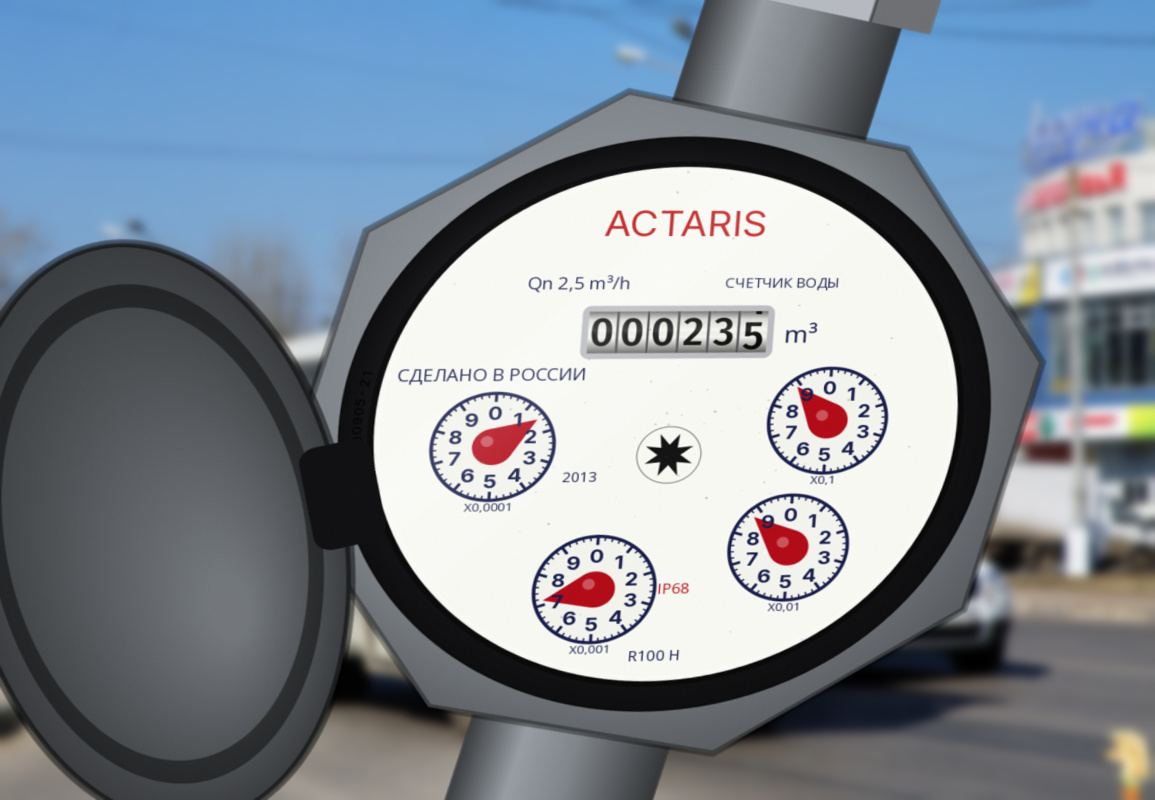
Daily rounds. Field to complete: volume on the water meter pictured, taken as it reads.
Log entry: 234.8871 m³
